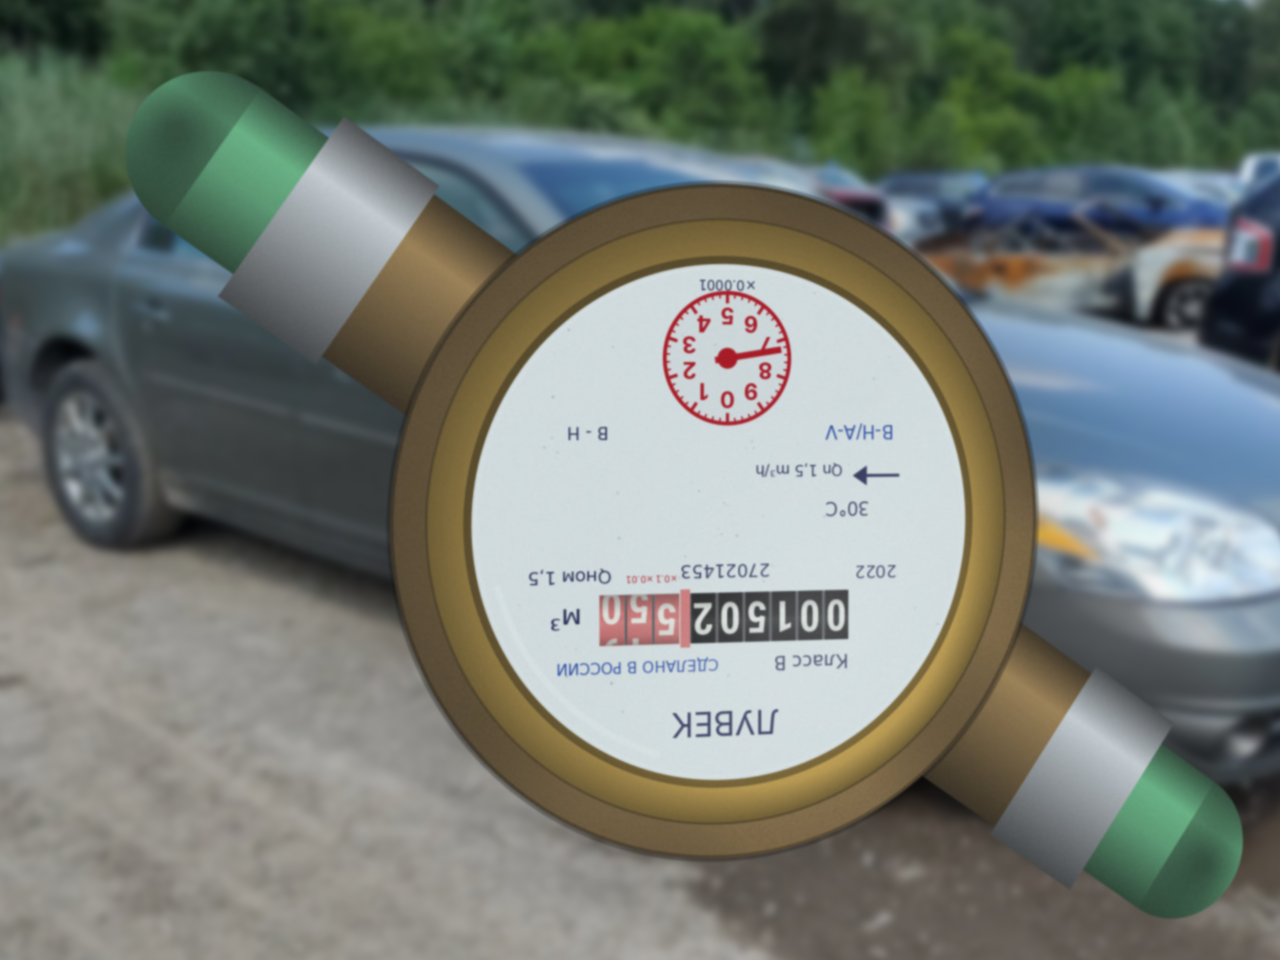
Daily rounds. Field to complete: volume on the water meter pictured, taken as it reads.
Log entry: 1502.5497 m³
